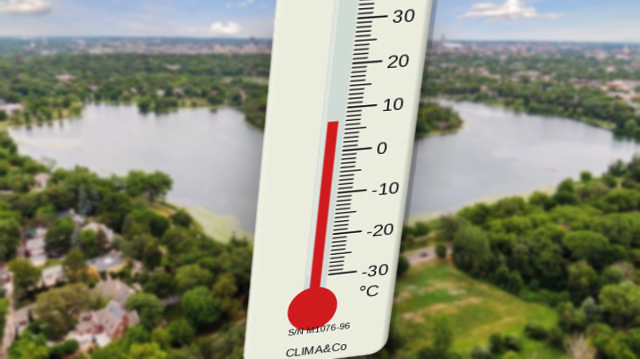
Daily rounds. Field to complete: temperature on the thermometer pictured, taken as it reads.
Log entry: 7 °C
